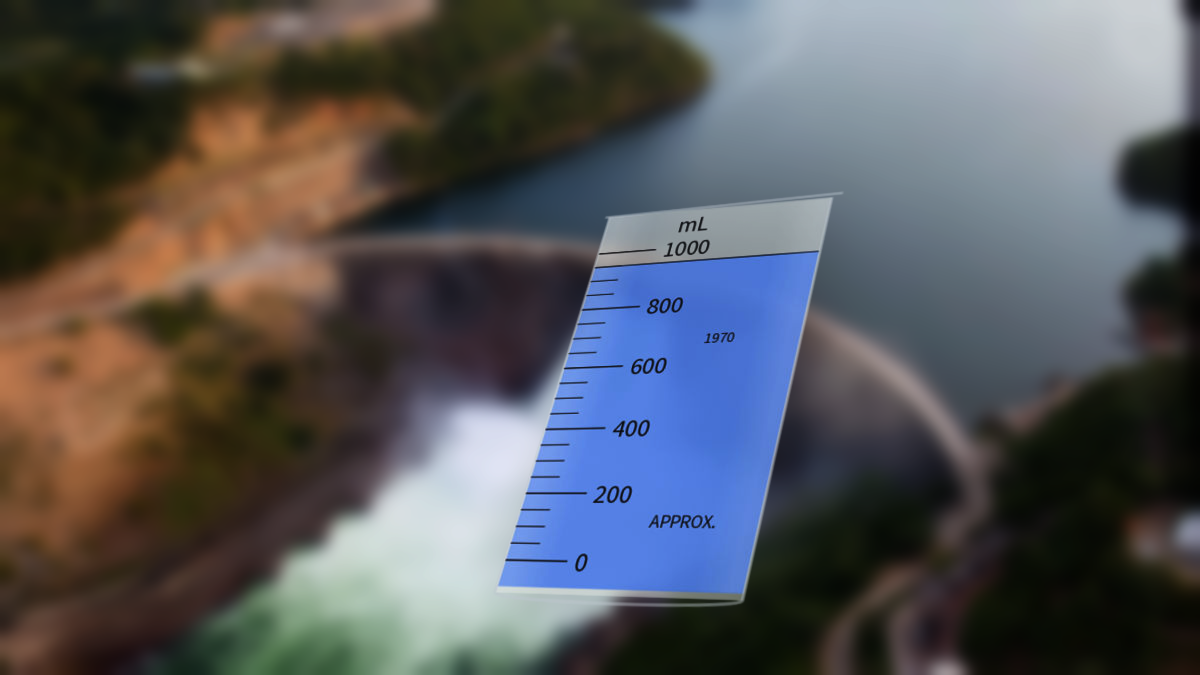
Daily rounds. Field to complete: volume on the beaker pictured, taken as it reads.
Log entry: 950 mL
